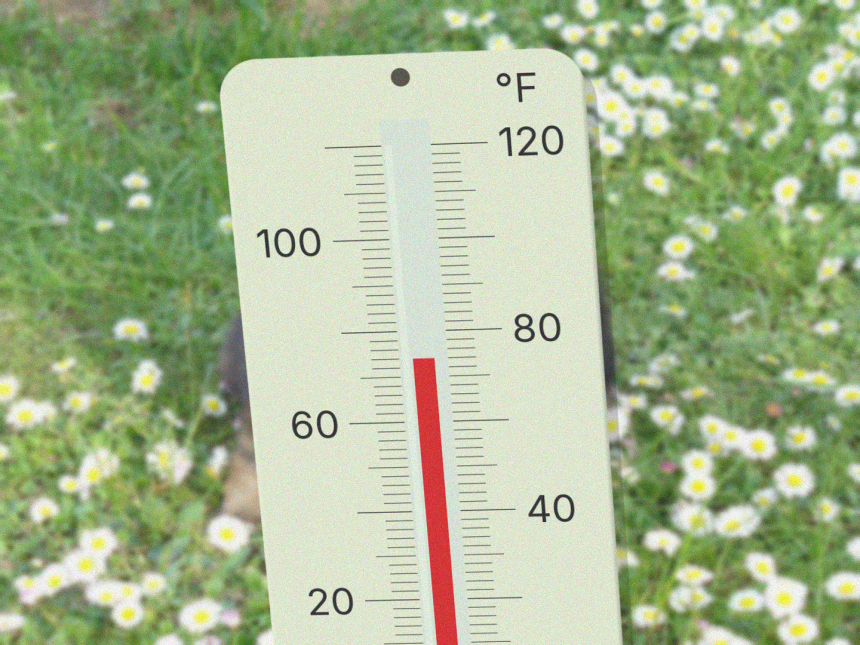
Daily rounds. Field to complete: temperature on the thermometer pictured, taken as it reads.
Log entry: 74 °F
